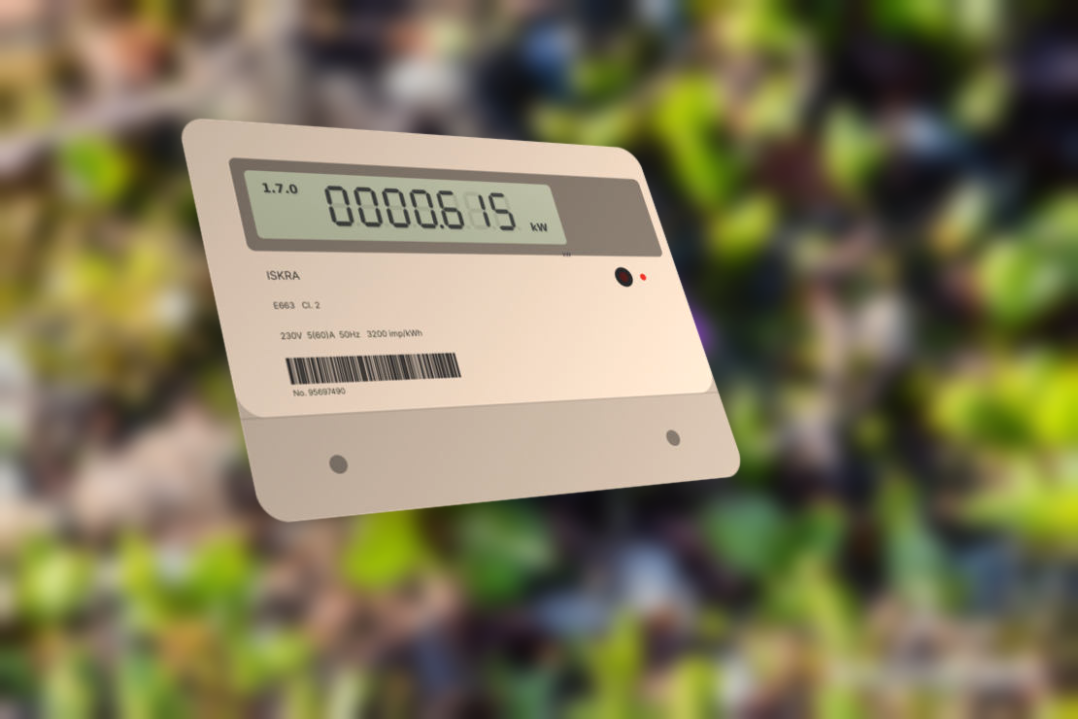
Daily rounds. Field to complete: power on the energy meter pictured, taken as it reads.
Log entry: 0.615 kW
